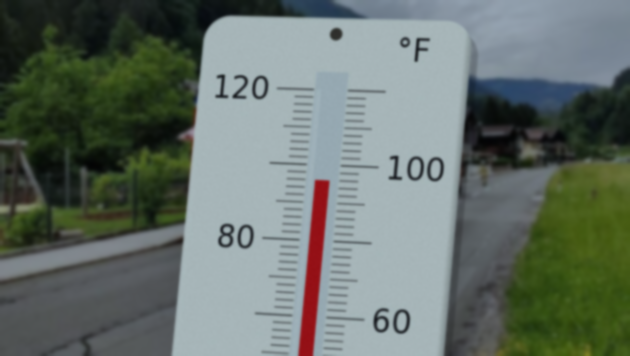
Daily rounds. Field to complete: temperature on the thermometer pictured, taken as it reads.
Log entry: 96 °F
